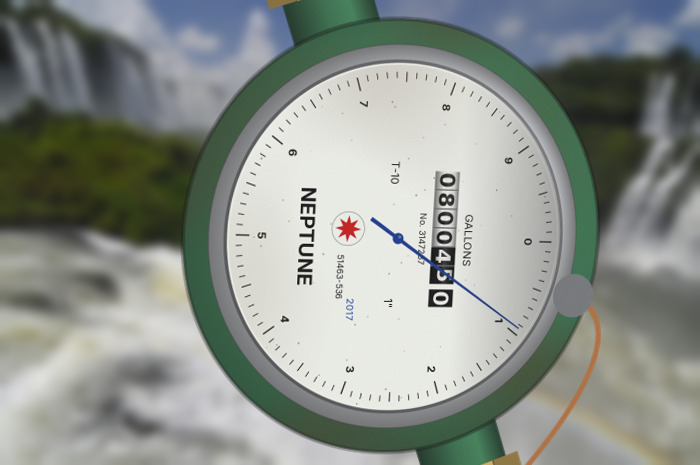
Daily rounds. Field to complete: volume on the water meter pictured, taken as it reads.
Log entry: 800450.9 gal
